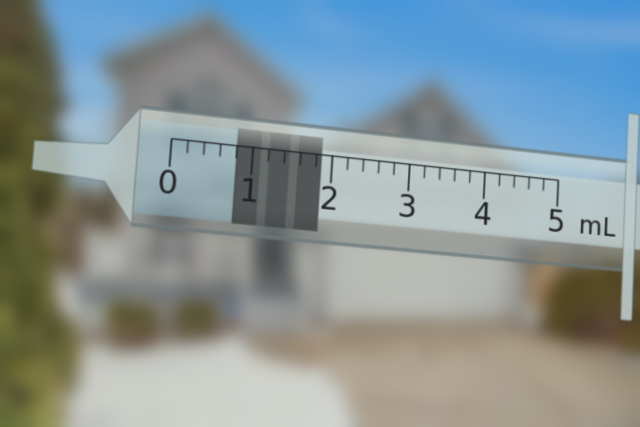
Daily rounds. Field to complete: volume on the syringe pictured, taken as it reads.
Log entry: 0.8 mL
